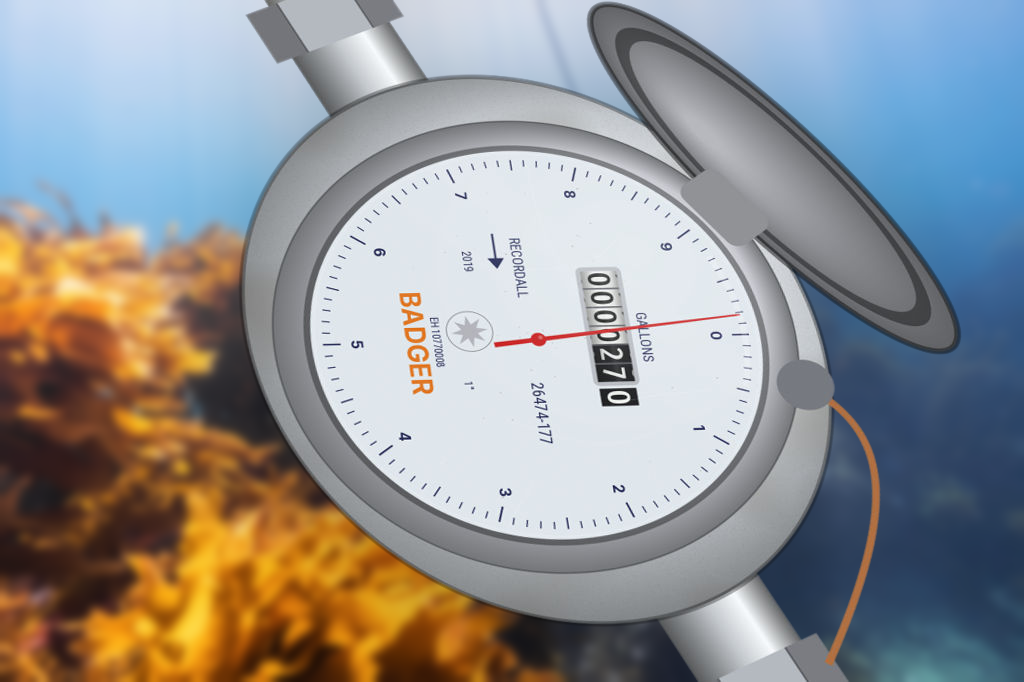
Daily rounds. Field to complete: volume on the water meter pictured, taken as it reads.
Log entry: 269.8 gal
